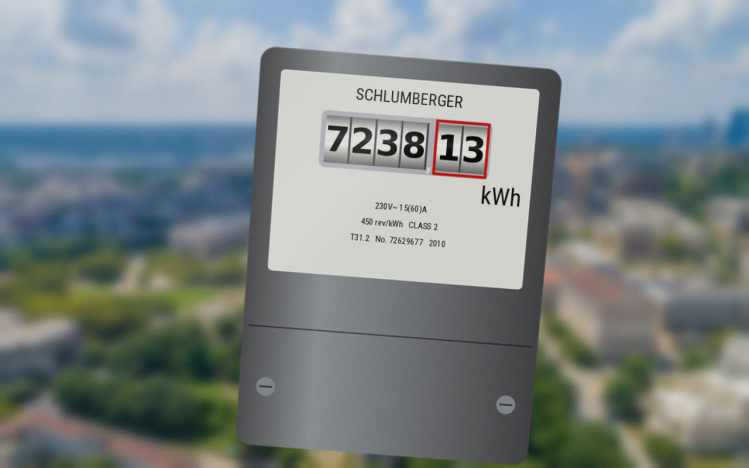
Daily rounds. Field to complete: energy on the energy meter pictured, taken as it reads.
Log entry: 7238.13 kWh
